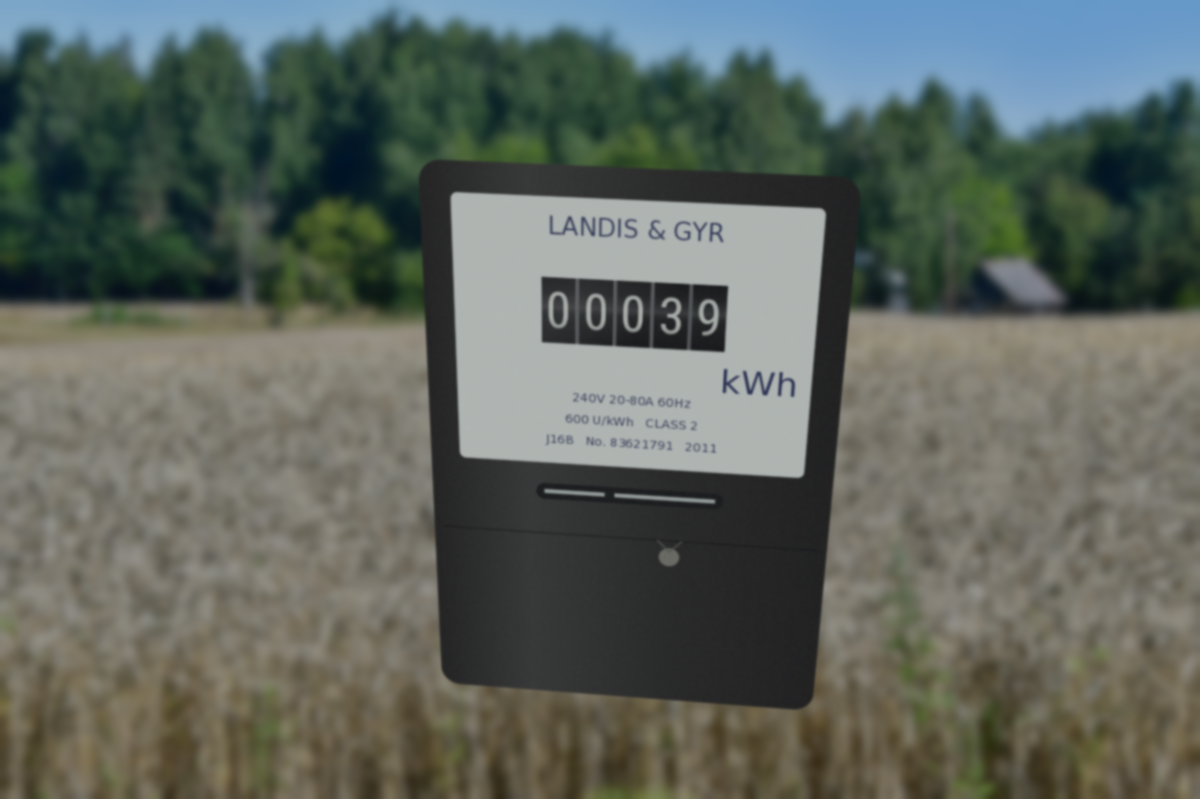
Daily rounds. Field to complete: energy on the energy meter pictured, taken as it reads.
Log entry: 39 kWh
